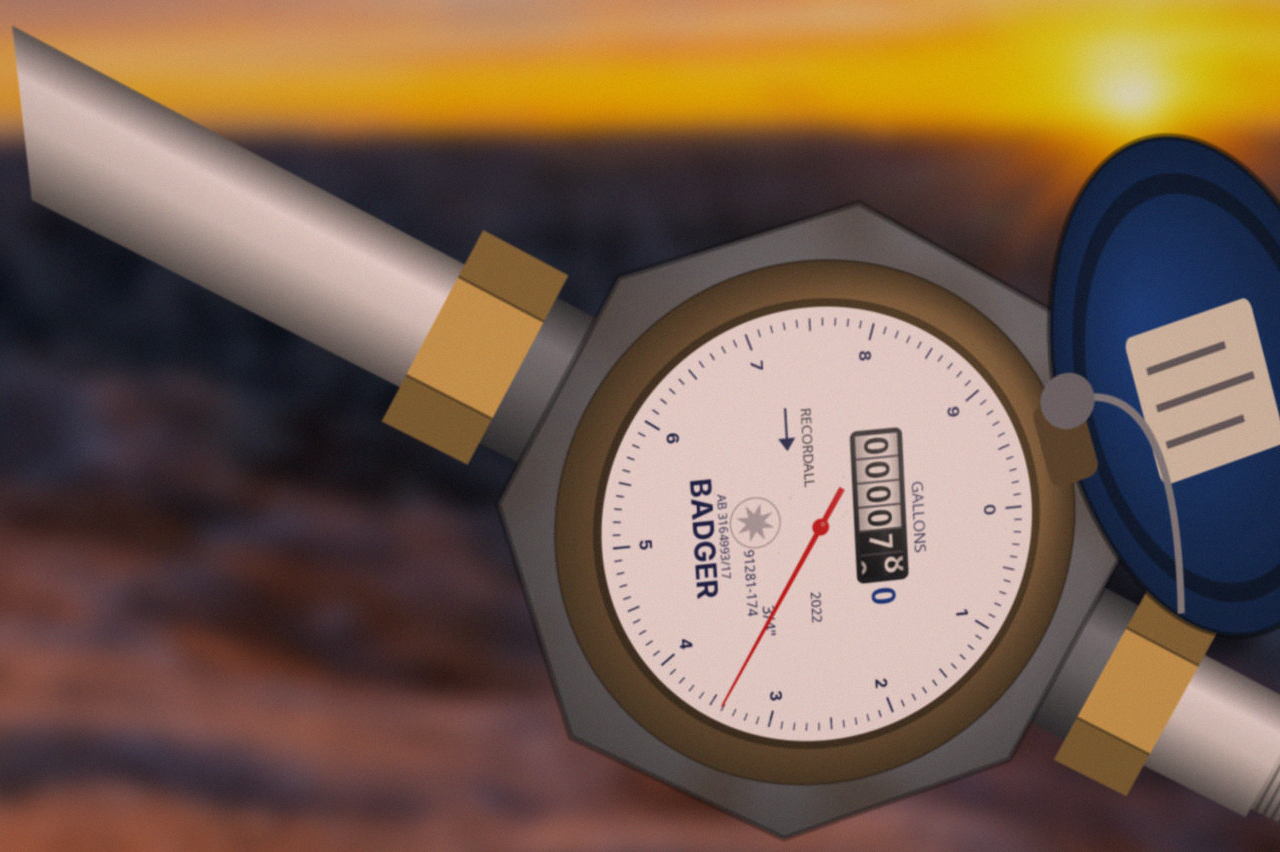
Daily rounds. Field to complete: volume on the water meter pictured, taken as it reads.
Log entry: 783.4 gal
